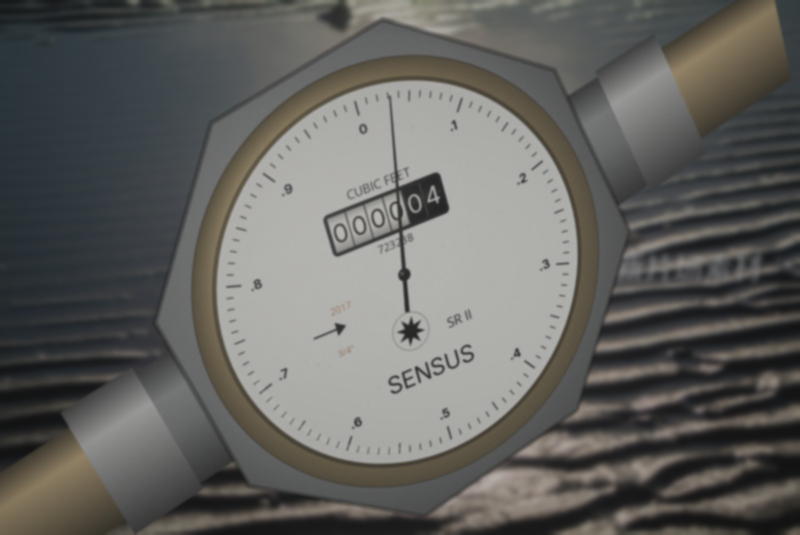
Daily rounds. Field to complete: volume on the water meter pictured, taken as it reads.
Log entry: 4.03 ft³
